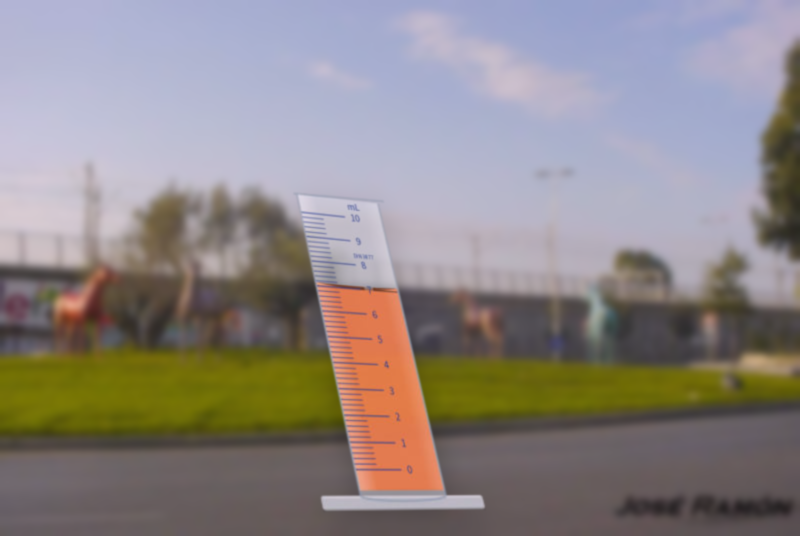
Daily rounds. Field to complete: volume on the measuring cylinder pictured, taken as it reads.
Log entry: 7 mL
